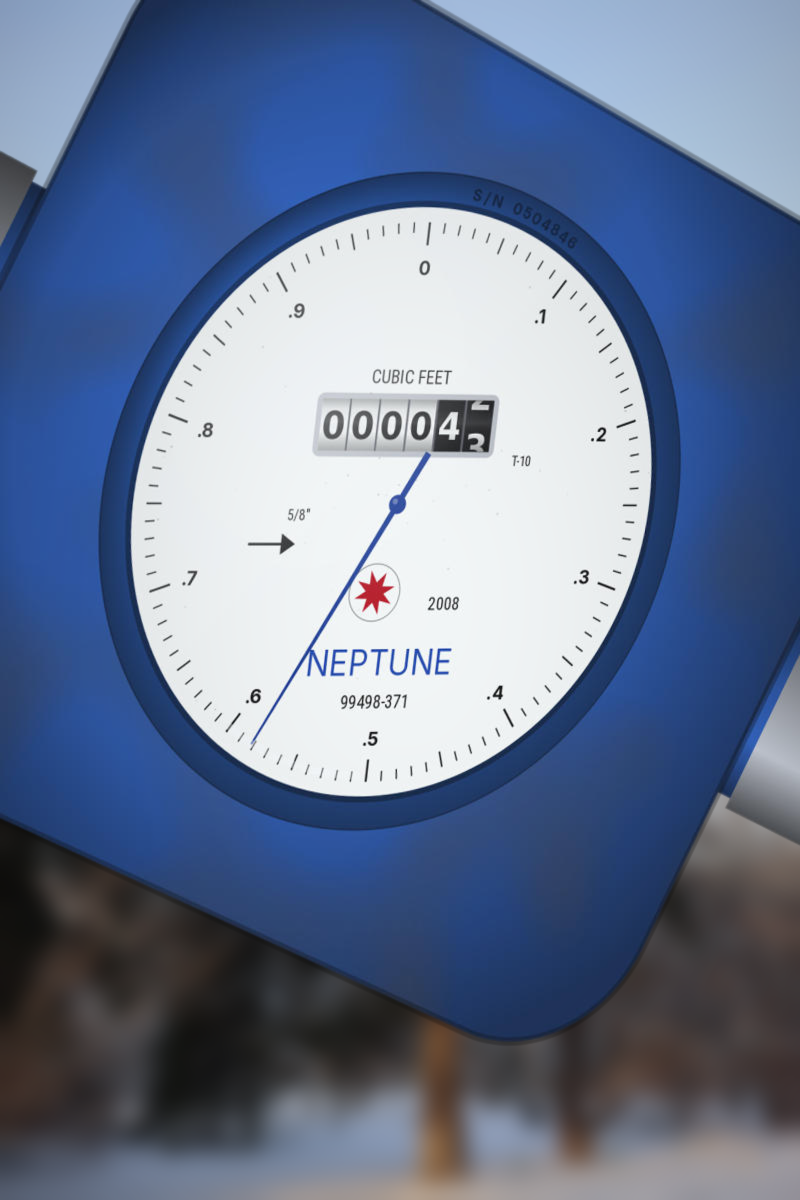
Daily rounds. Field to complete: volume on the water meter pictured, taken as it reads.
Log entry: 42.58 ft³
